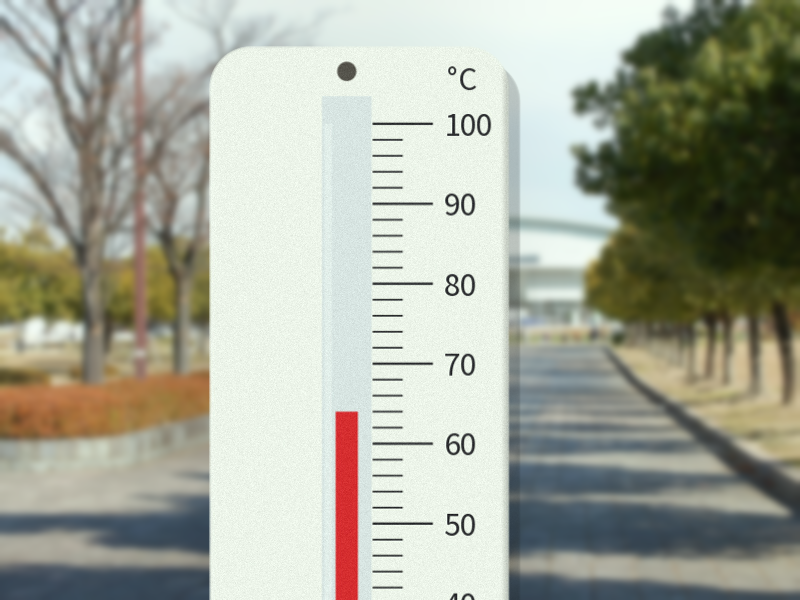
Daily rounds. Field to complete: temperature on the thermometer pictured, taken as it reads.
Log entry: 64 °C
